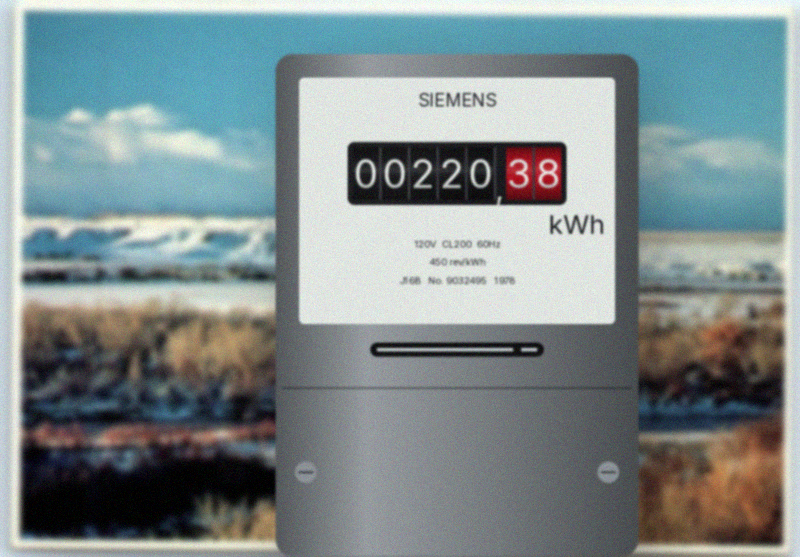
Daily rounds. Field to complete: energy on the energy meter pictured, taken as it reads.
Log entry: 220.38 kWh
